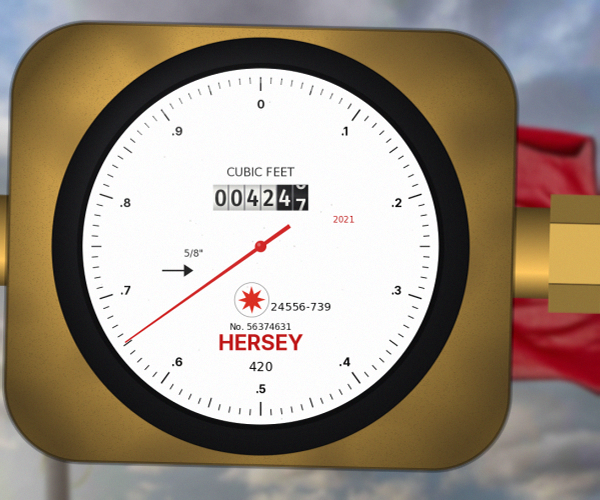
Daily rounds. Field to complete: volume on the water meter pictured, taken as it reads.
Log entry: 4246.65 ft³
